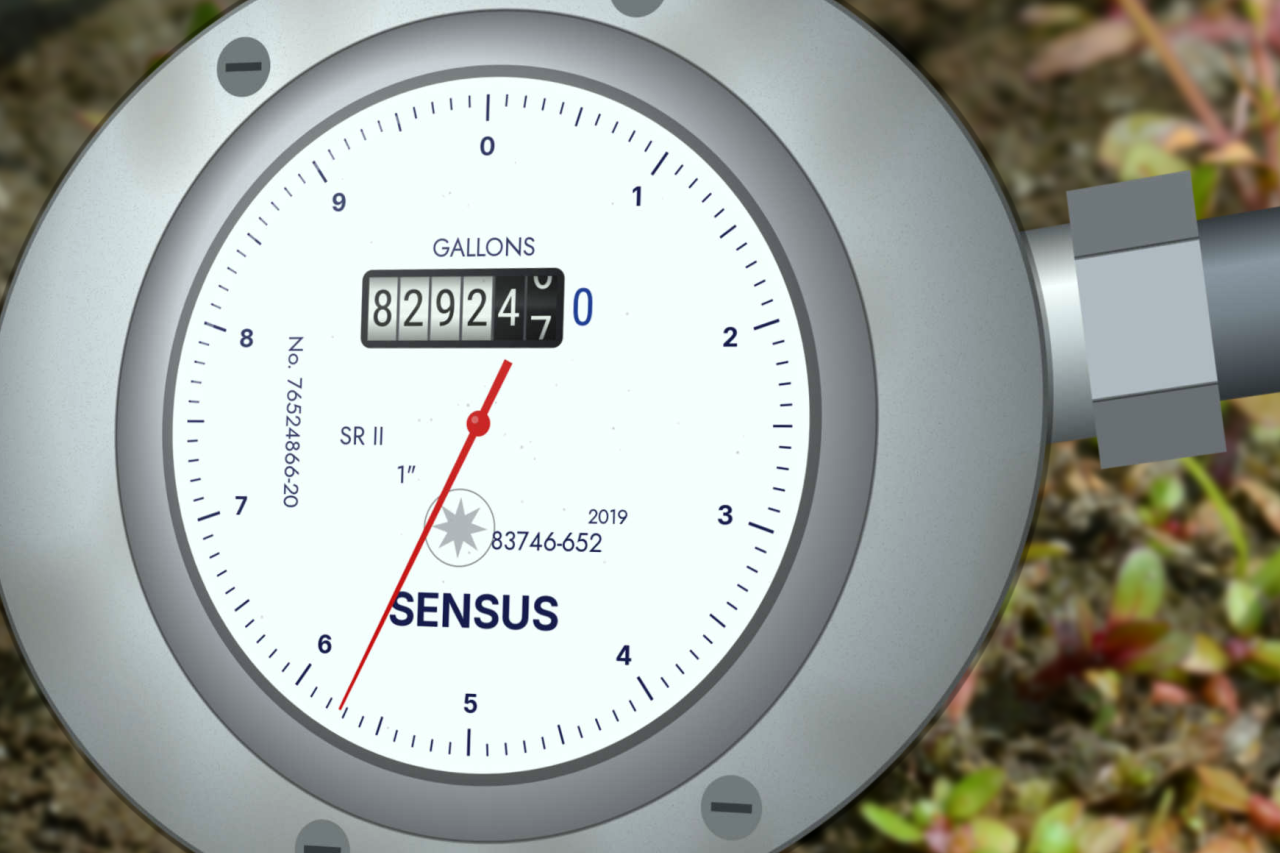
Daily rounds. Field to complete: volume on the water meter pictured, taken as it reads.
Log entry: 8292465.7 gal
